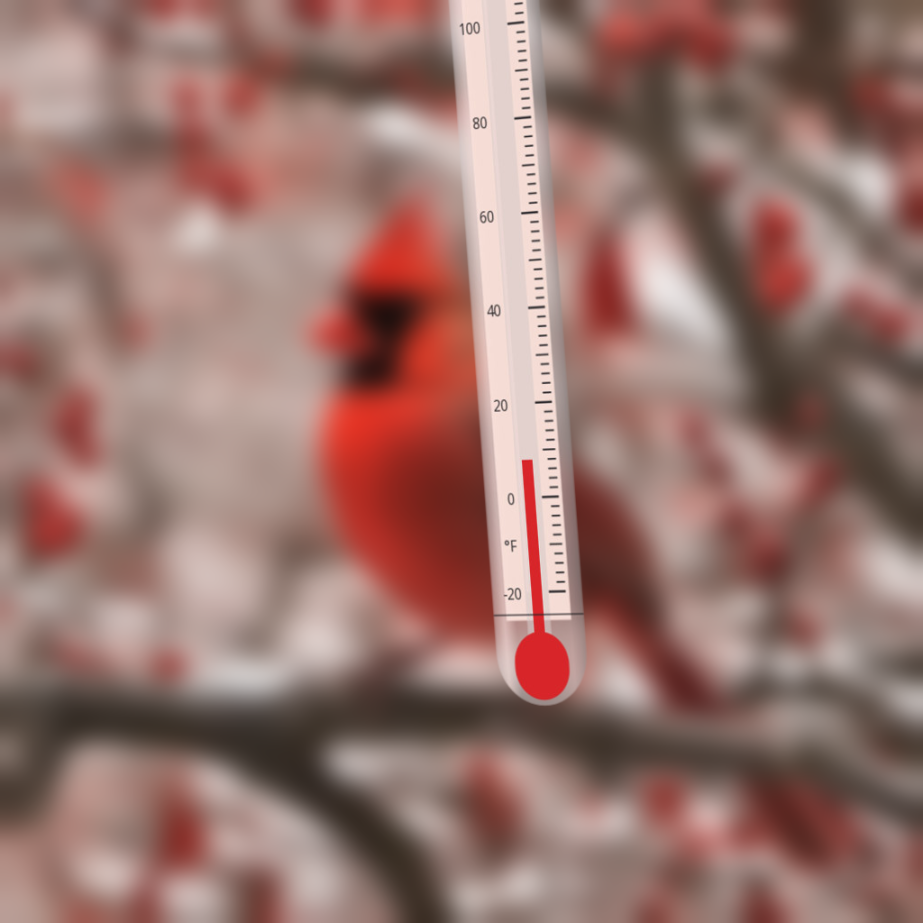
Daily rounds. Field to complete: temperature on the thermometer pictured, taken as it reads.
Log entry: 8 °F
